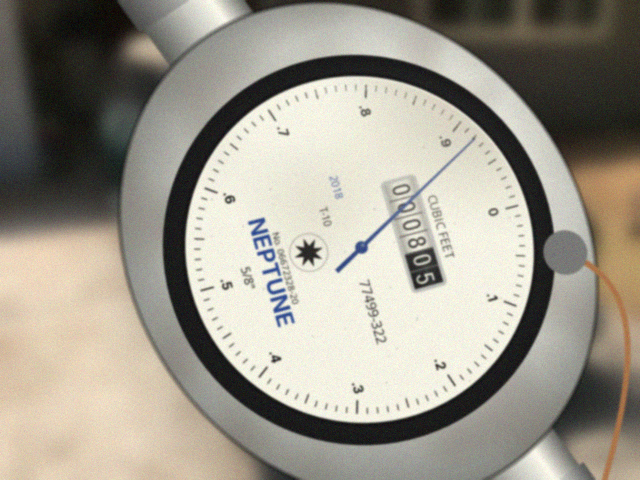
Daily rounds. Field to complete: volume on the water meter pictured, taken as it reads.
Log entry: 804.92 ft³
